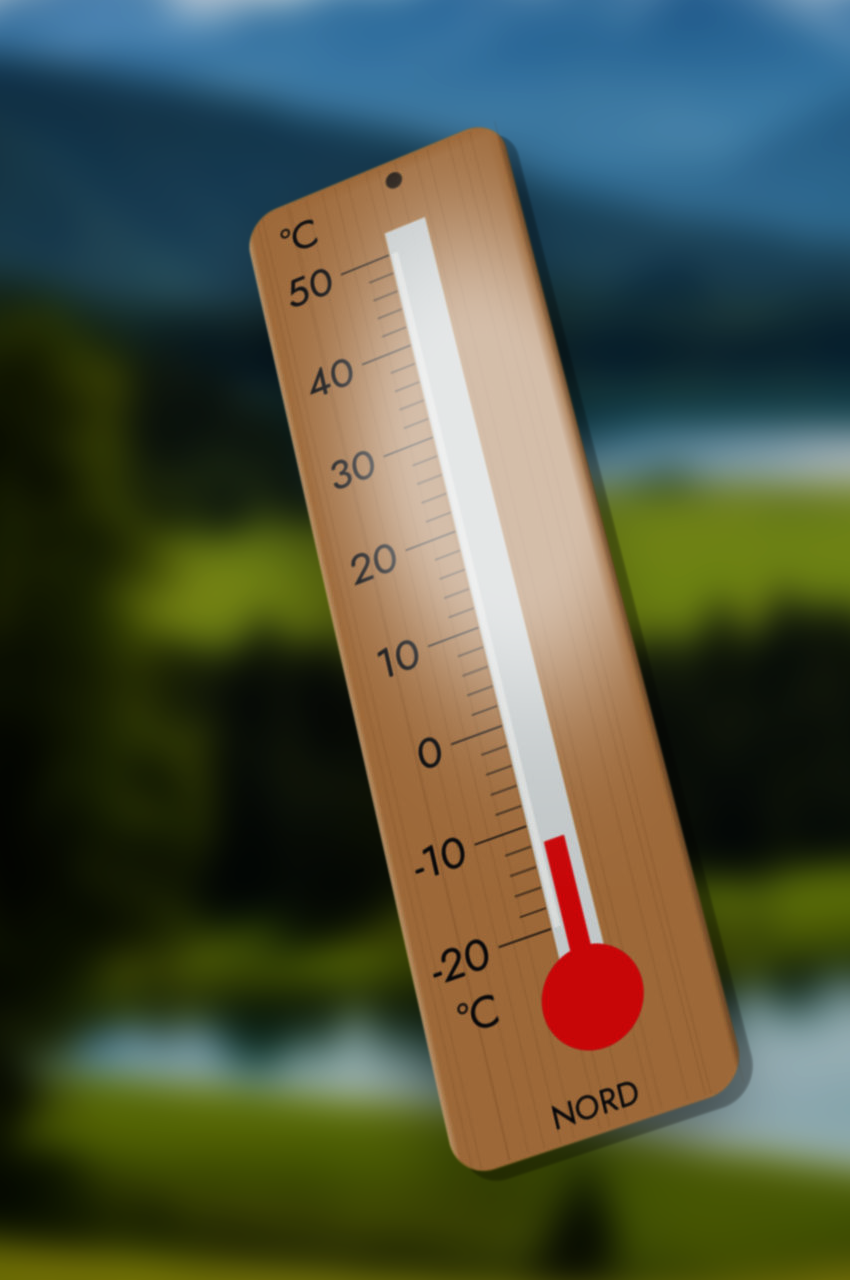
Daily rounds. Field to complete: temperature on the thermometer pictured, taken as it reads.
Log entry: -12 °C
